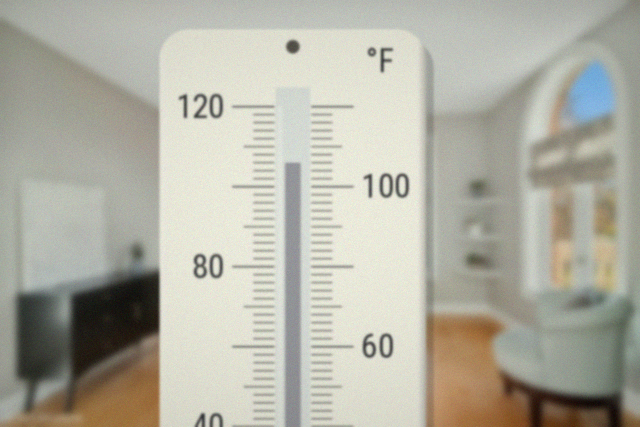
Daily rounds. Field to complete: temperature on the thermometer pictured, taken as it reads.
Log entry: 106 °F
